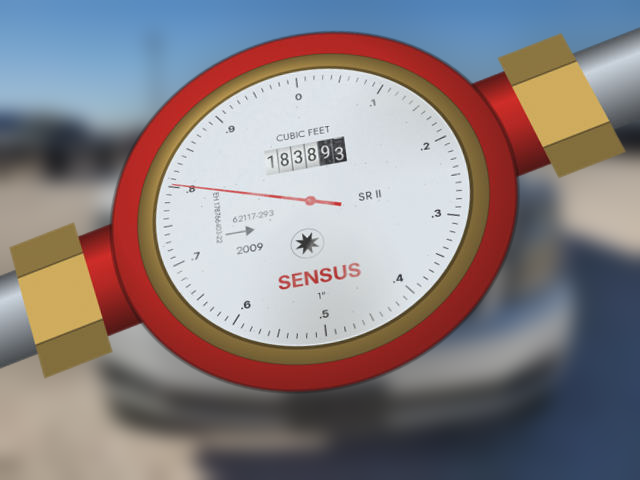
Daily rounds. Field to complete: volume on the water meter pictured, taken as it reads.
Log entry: 183892.80 ft³
